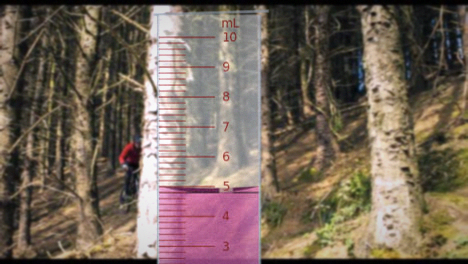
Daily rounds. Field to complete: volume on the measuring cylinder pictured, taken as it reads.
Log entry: 4.8 mL
